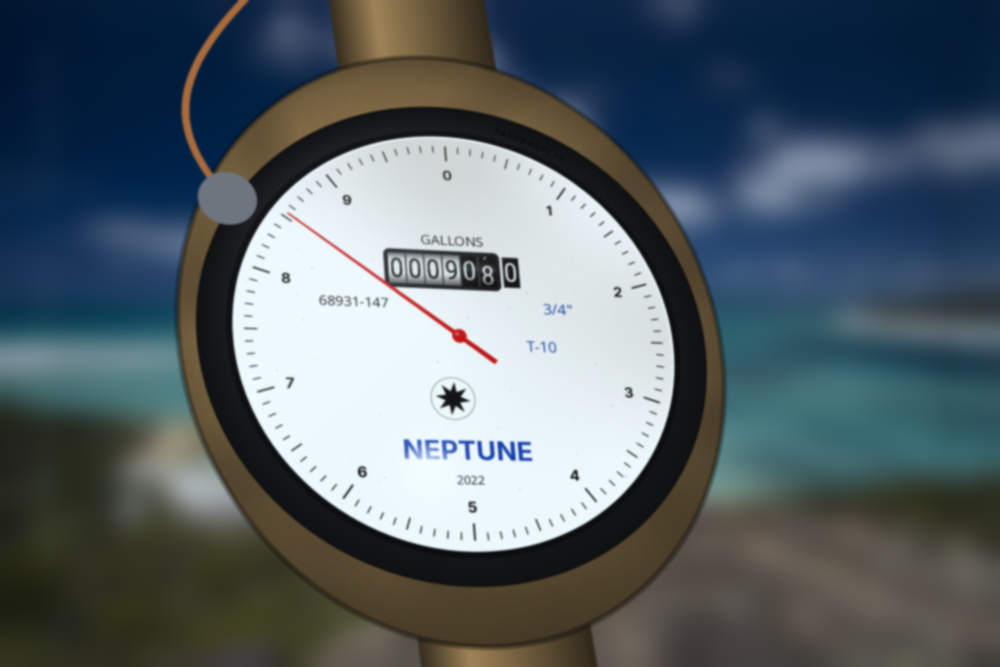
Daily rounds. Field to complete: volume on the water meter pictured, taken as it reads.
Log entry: 9078.5 gal
